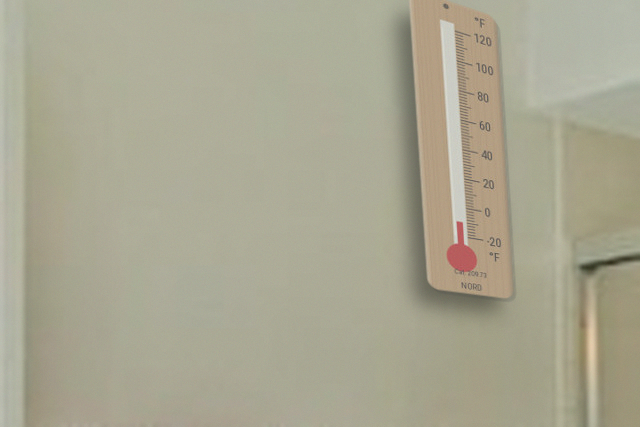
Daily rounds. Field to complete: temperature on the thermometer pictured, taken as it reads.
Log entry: -10 °F
